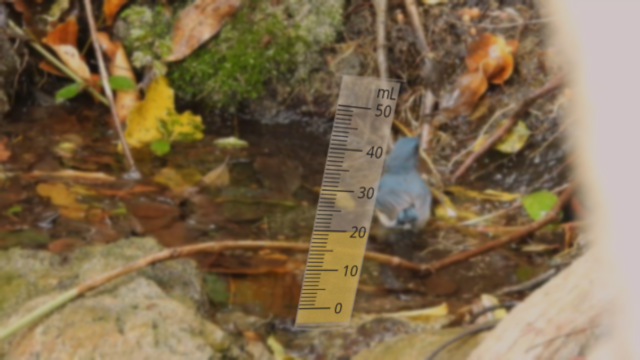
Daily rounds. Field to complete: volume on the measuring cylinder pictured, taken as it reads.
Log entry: 20 mL
